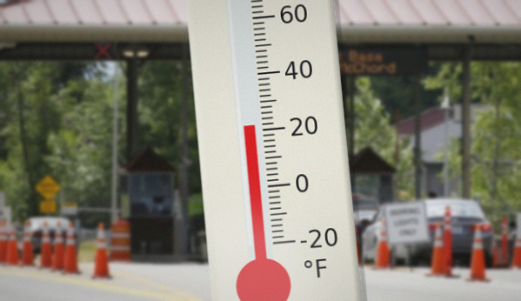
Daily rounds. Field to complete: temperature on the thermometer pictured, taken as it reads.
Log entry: 22 °F
